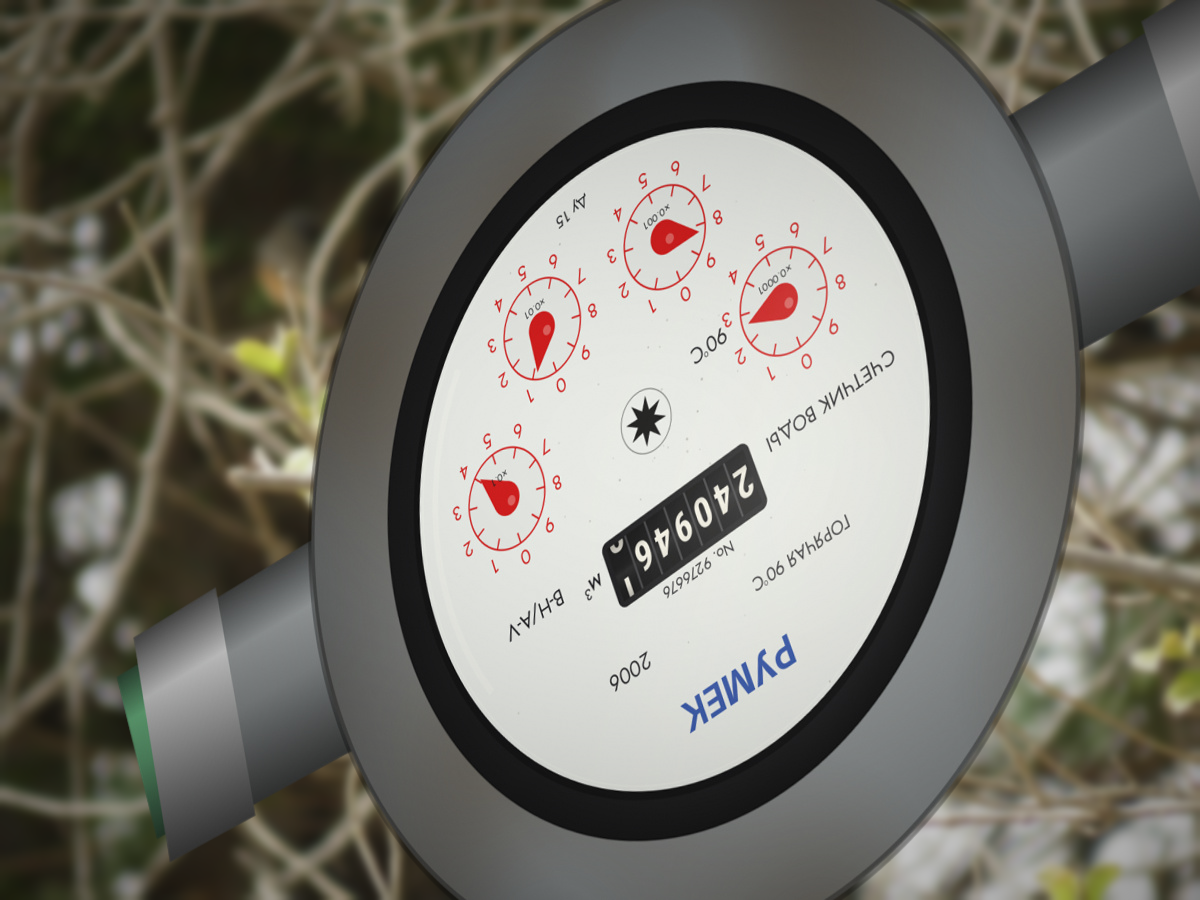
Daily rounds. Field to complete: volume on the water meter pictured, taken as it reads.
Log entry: 2409461.4082 m³
